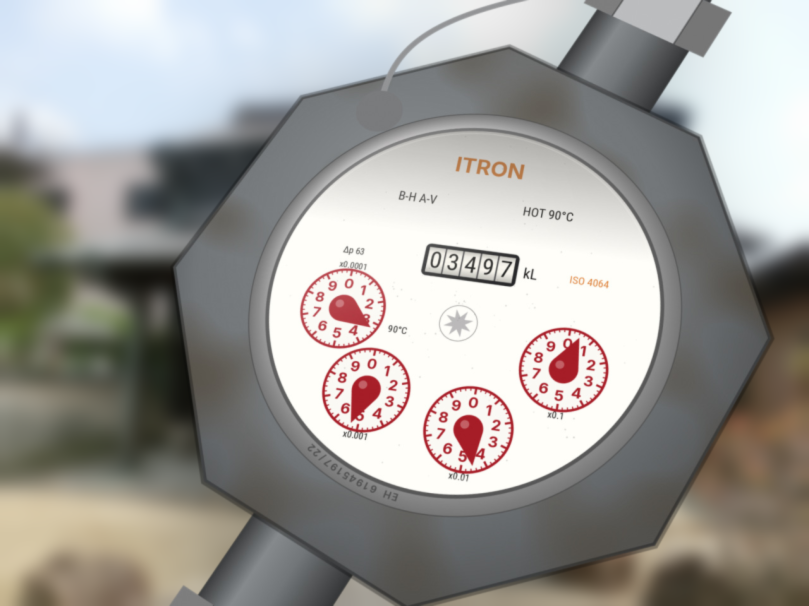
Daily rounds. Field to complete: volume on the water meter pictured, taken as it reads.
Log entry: 3497.0453 kL
